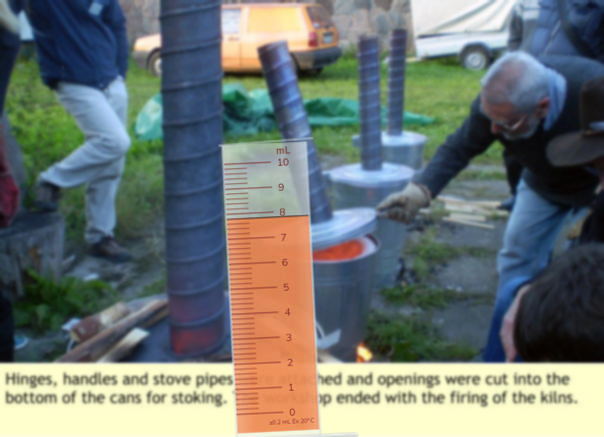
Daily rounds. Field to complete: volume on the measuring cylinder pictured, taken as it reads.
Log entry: 7.8 mL
